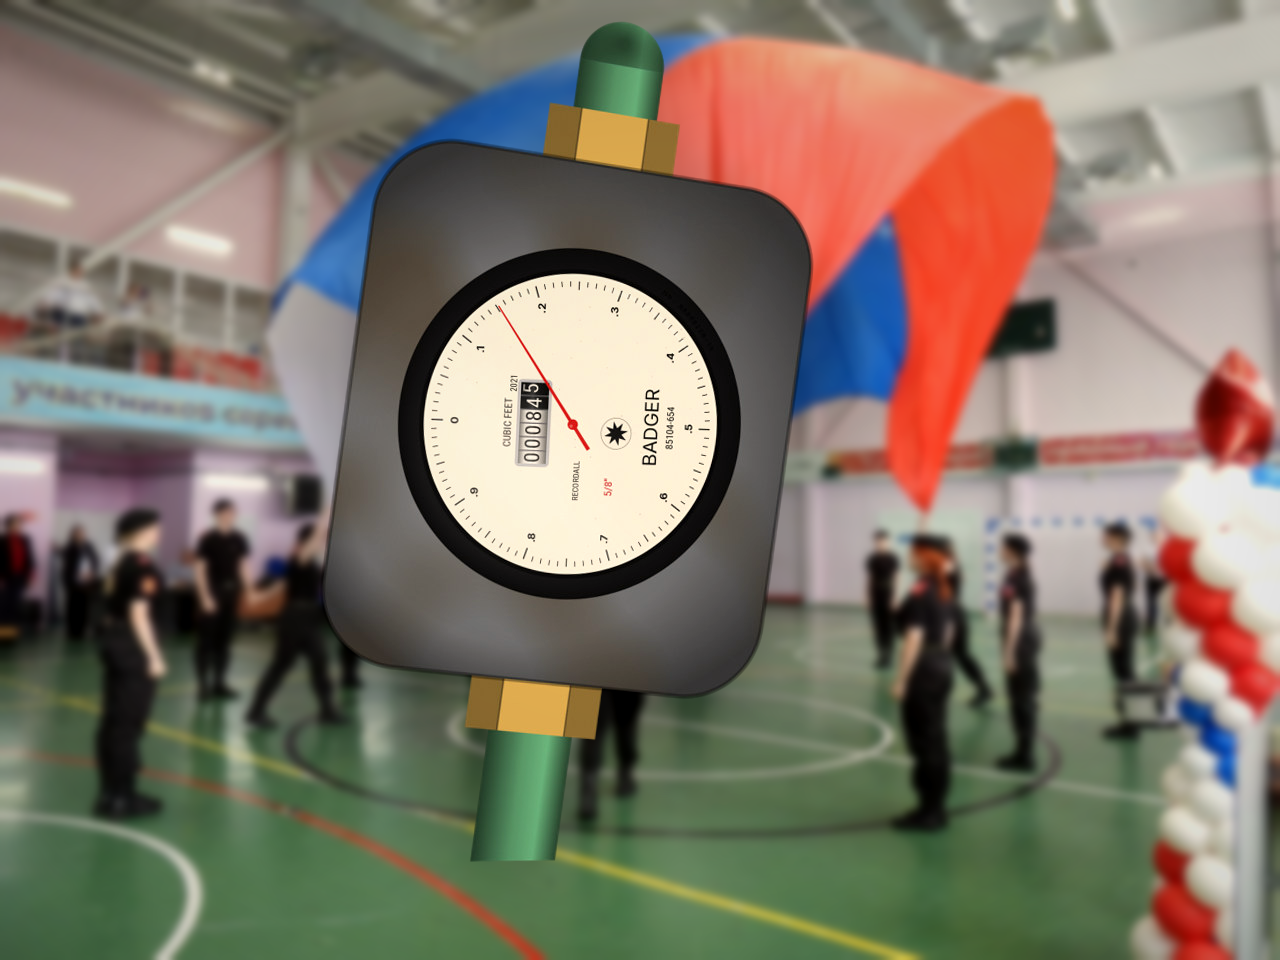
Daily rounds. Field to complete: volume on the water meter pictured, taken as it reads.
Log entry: 845.15 ft³
